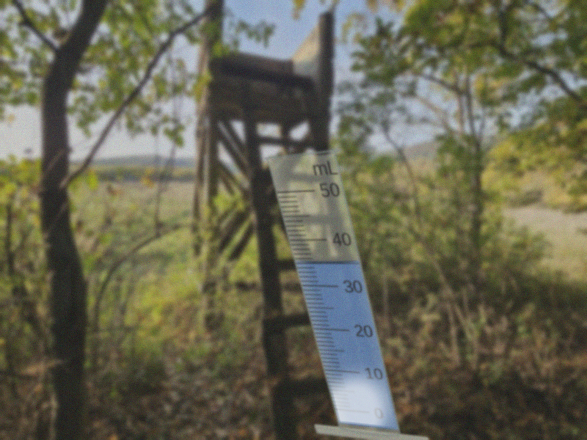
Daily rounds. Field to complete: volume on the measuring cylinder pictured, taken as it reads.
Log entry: 35 mL
